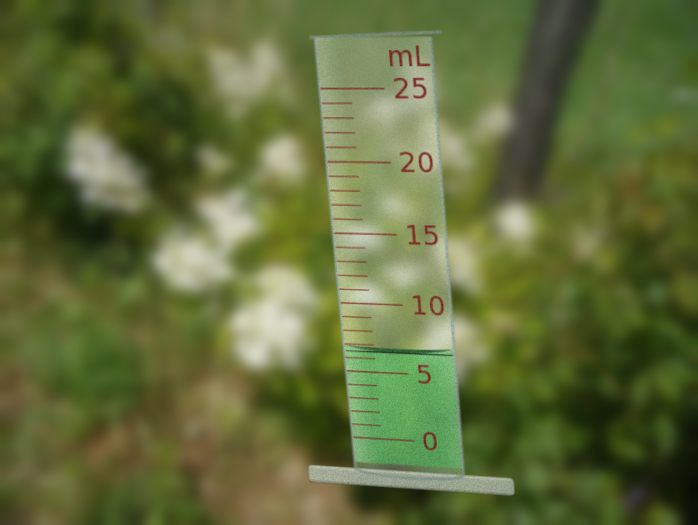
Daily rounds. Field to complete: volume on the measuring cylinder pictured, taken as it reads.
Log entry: 6.5 mL
